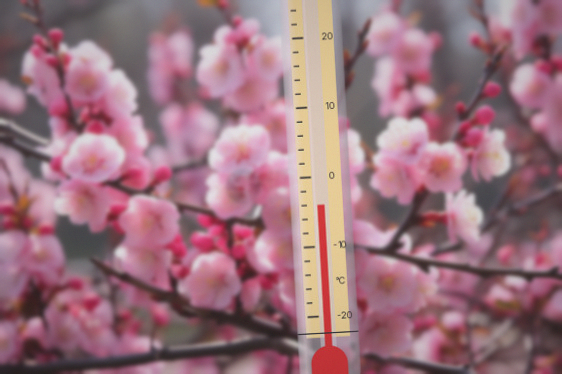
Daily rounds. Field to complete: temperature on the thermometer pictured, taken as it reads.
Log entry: -4 °C
